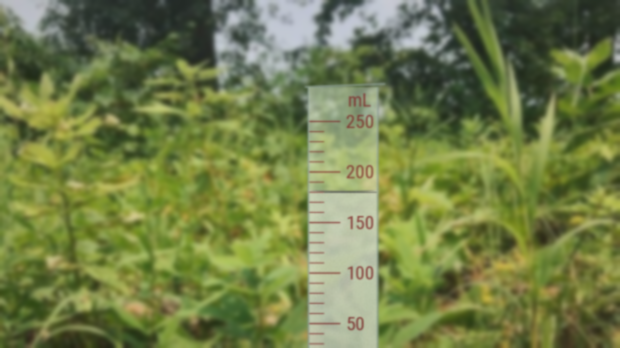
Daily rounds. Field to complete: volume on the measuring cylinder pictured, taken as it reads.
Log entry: 180 mL
